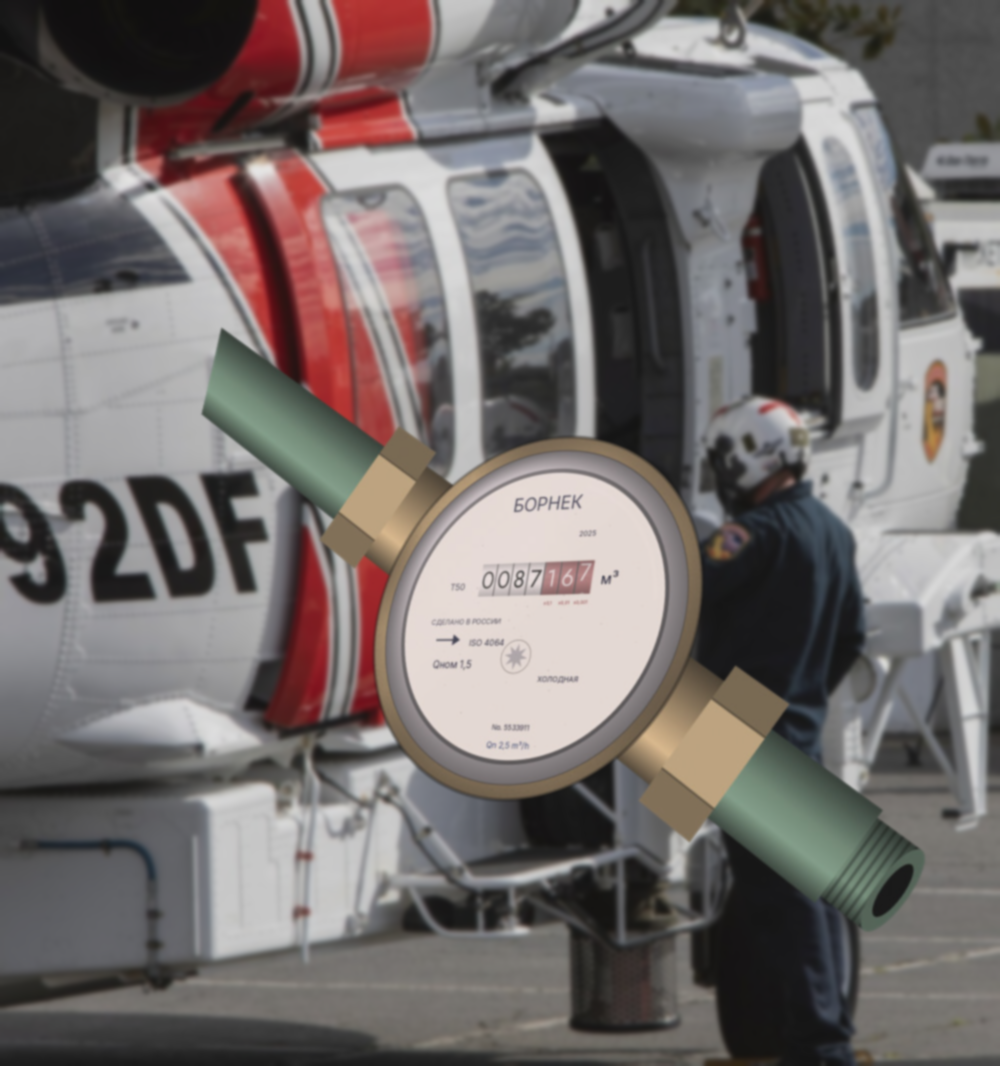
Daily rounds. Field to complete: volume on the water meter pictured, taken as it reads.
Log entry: 87.167 m³
